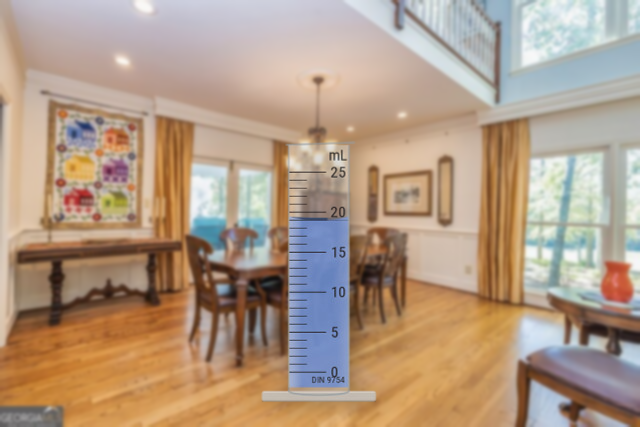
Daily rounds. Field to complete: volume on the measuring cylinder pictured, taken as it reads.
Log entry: 19 mL
